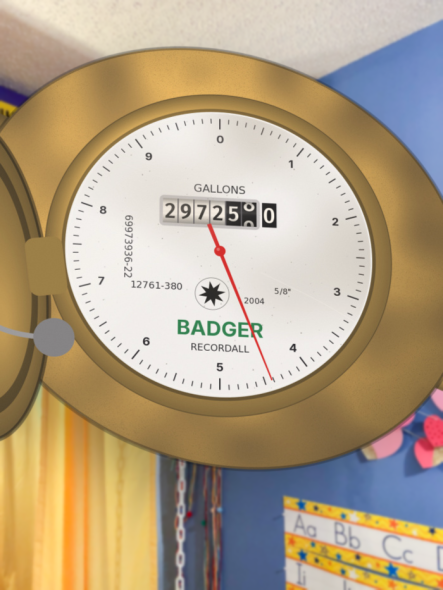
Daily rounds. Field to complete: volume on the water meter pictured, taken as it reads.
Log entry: 2972584.4 gal
